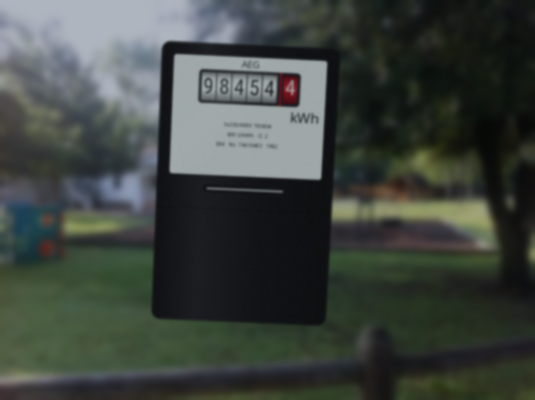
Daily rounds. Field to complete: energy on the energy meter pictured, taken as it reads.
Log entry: 98454.4 kWh
